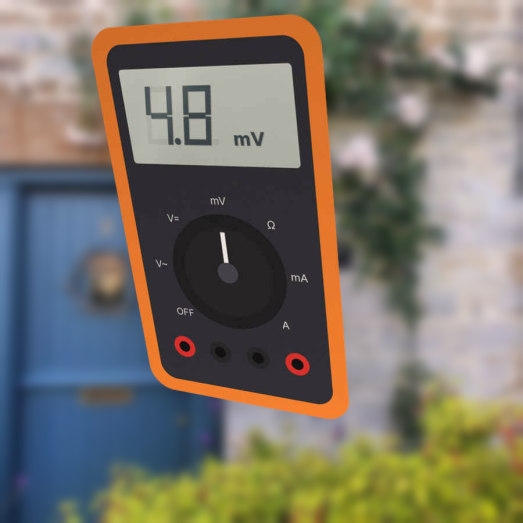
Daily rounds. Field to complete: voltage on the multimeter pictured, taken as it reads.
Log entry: 4.8 mV
